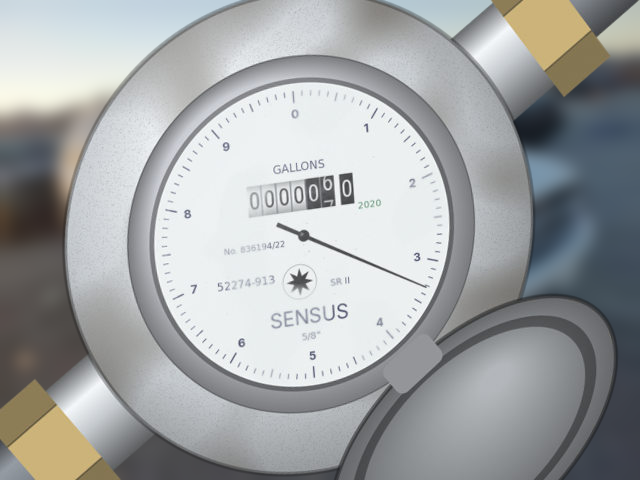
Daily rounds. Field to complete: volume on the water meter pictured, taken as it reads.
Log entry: 63.3 gal
